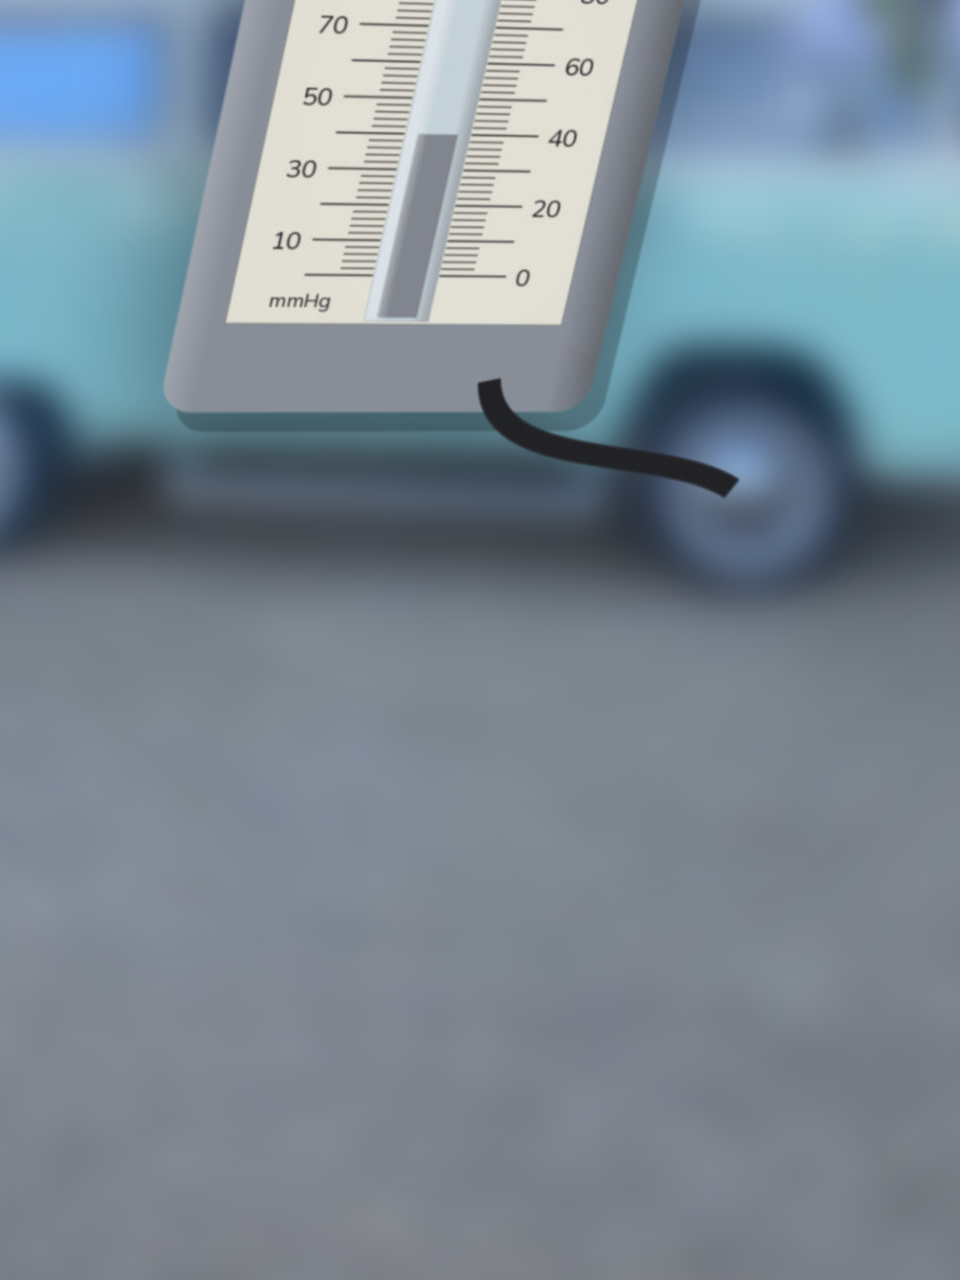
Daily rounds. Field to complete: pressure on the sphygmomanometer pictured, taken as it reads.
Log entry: 40 mmHg
